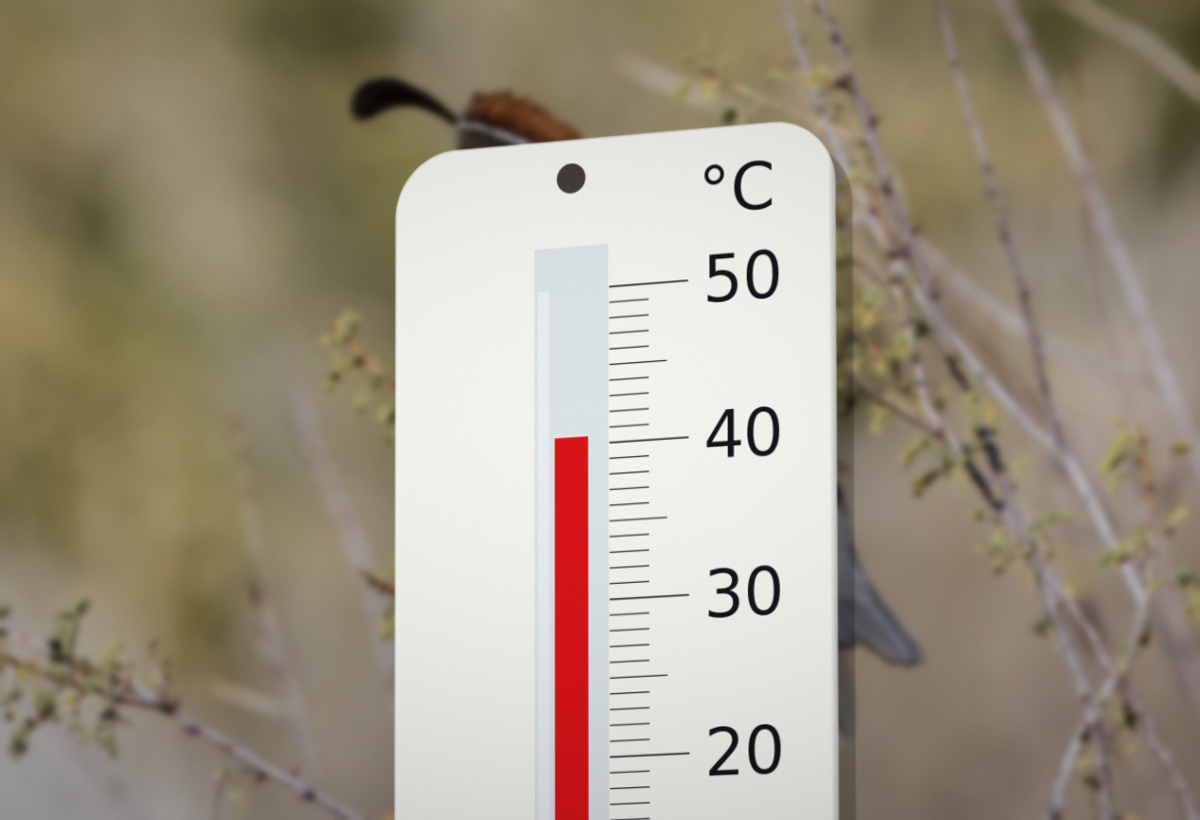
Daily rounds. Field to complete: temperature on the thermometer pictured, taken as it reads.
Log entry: 40.5 °C
